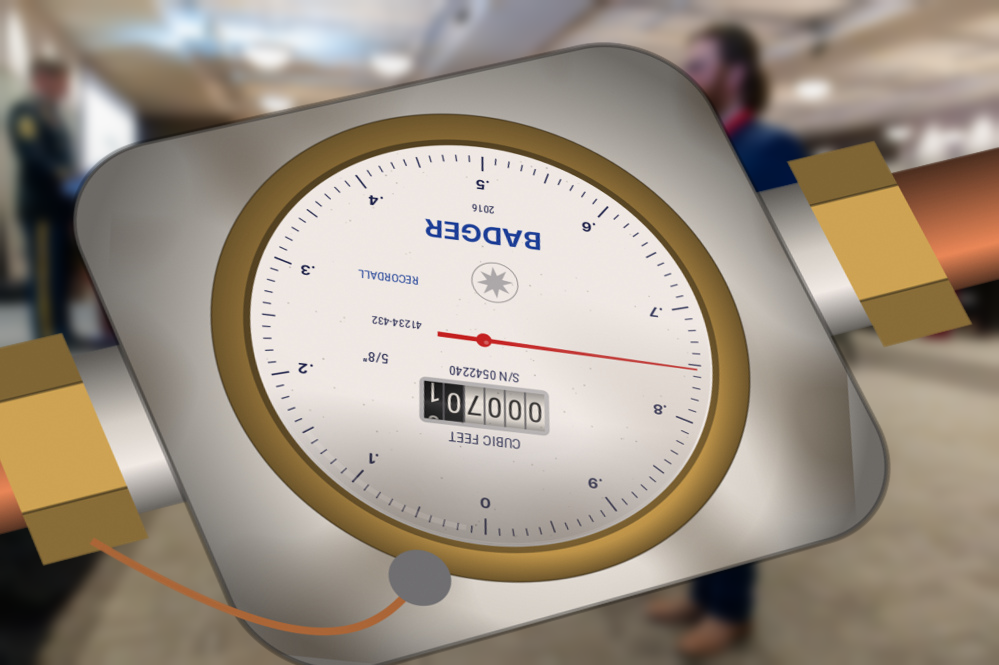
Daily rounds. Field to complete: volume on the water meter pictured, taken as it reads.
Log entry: 700.75 ft³
